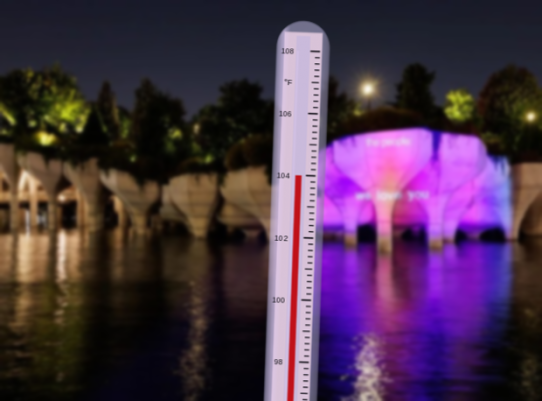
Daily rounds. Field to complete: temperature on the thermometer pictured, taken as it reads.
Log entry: 104 °F
